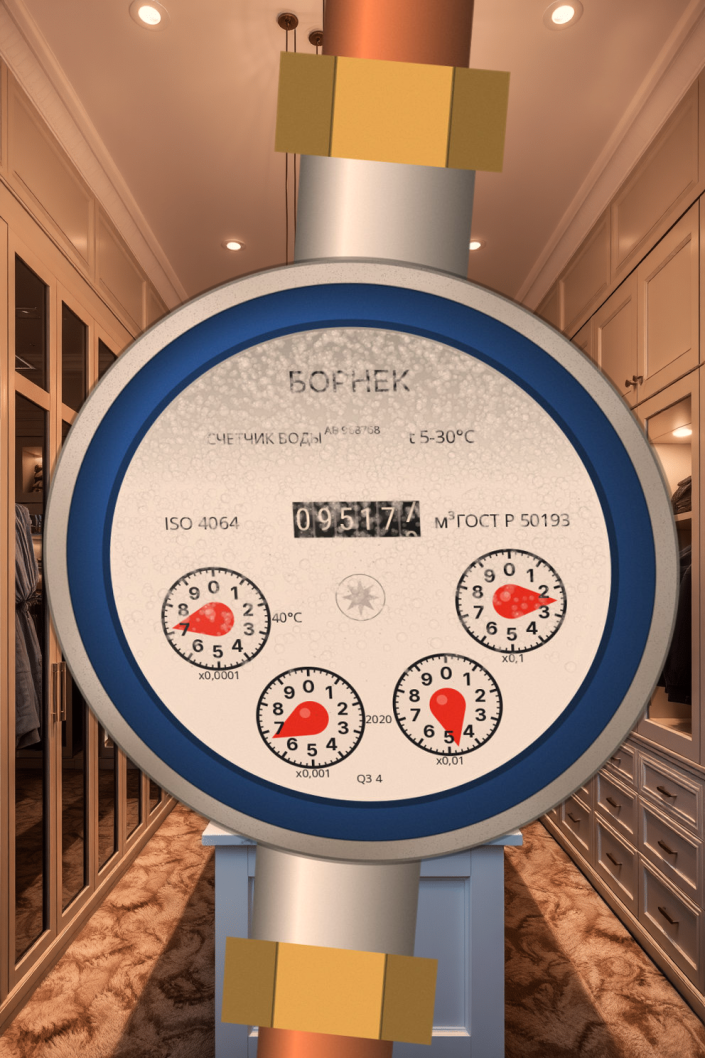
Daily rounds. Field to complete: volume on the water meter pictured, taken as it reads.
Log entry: 95177.2467 m³
